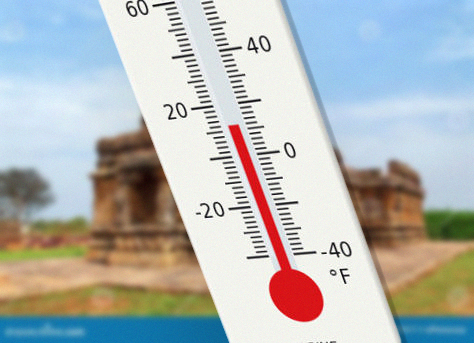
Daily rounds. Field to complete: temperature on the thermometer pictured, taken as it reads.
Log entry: 12 °F
